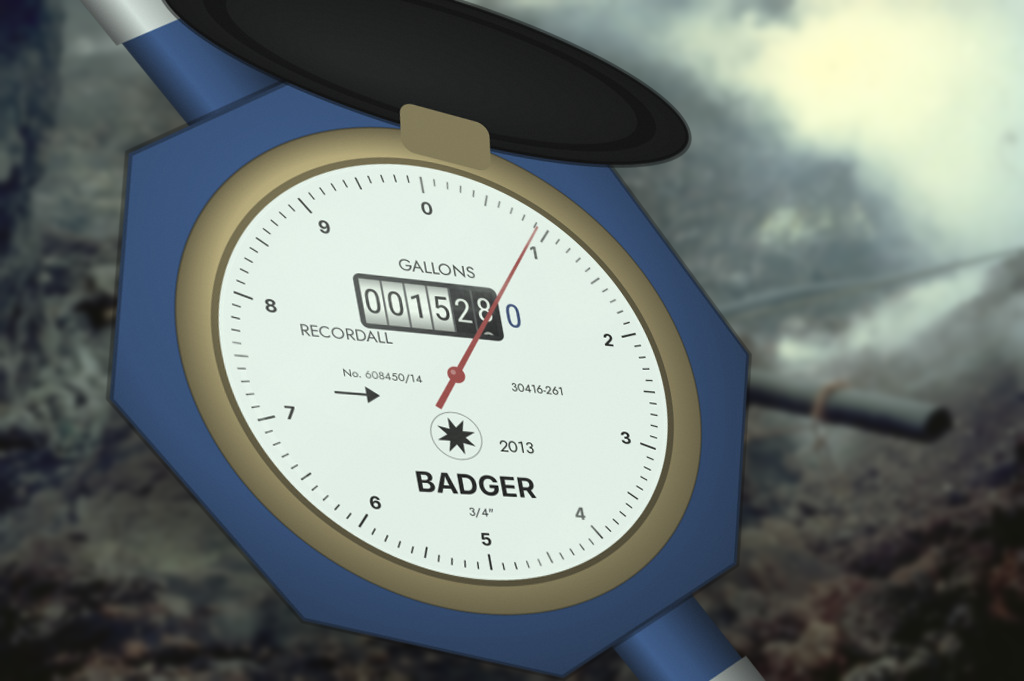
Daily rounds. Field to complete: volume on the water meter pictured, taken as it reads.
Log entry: 15280.9 gal
